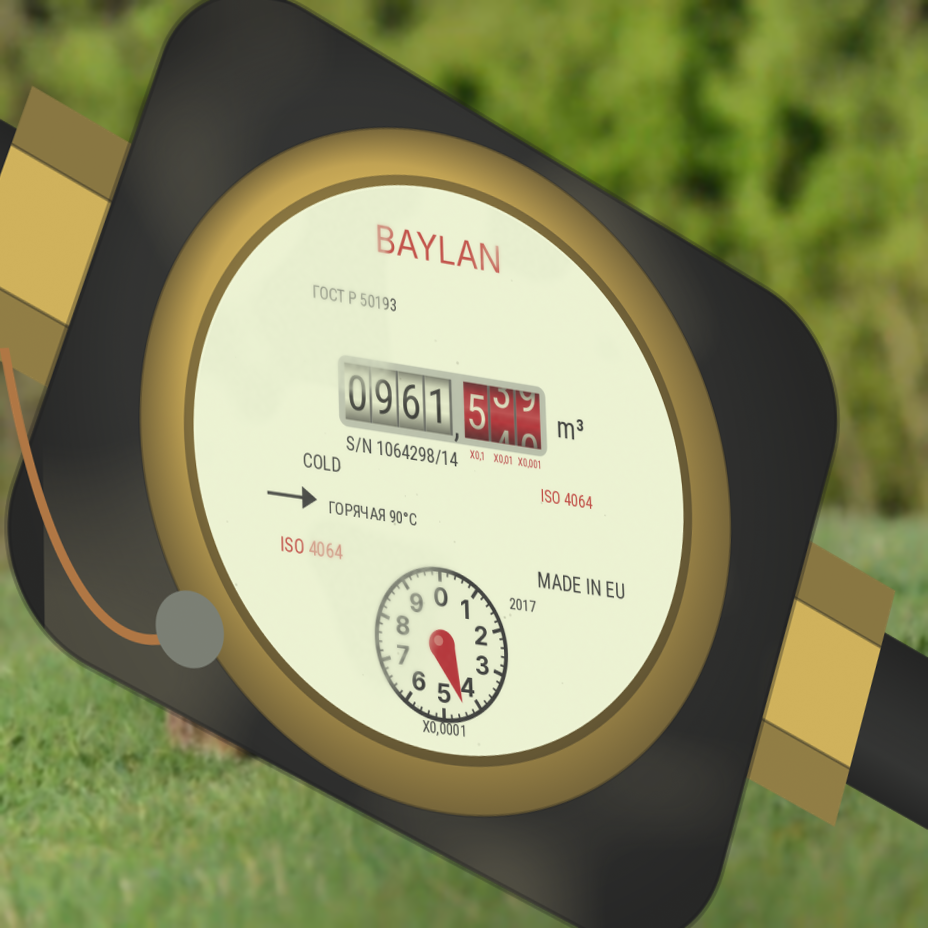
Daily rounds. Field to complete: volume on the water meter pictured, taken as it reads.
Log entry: 961.5394 m³
